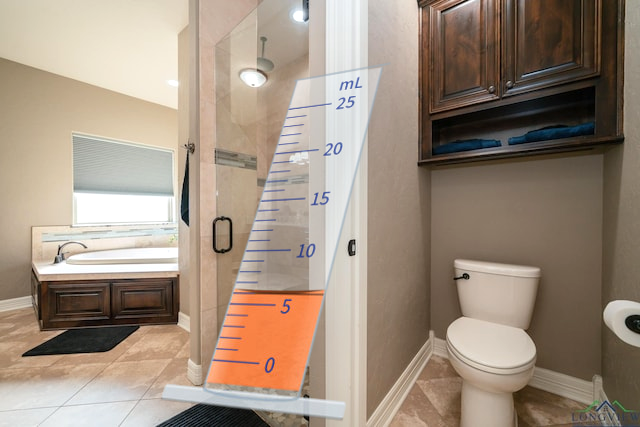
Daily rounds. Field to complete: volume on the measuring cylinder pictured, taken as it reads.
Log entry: 6 mL
